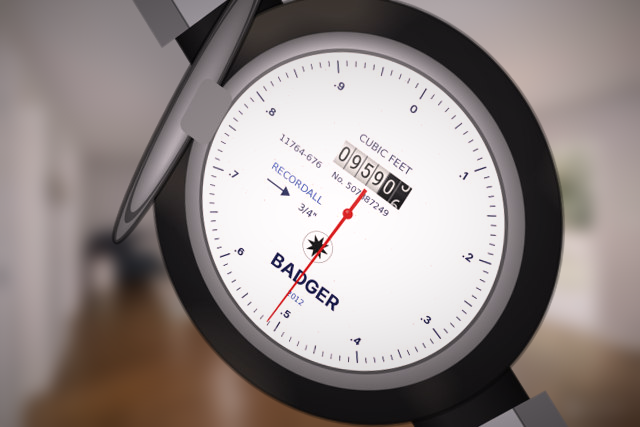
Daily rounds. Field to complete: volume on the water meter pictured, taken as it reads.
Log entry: 95905.51 ft³
